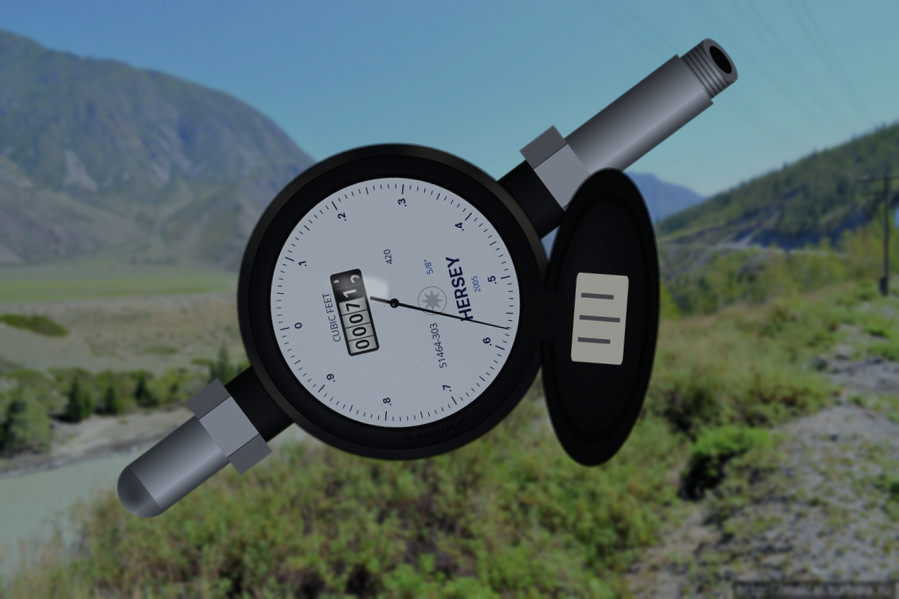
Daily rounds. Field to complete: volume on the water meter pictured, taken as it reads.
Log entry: 711.57 ft³
